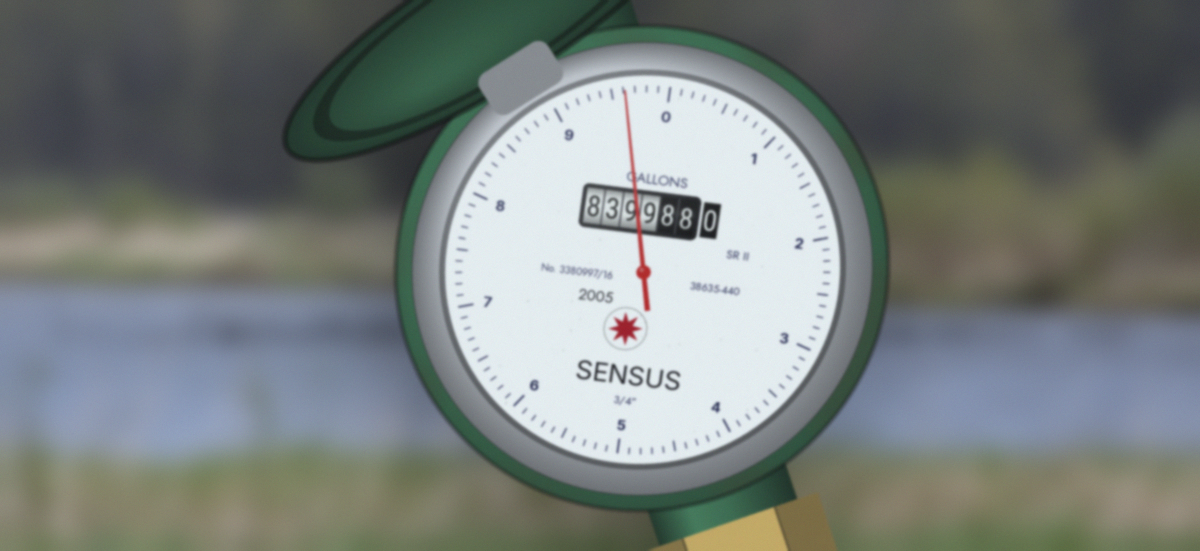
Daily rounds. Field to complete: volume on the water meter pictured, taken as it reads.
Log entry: 8399879.6 gal
